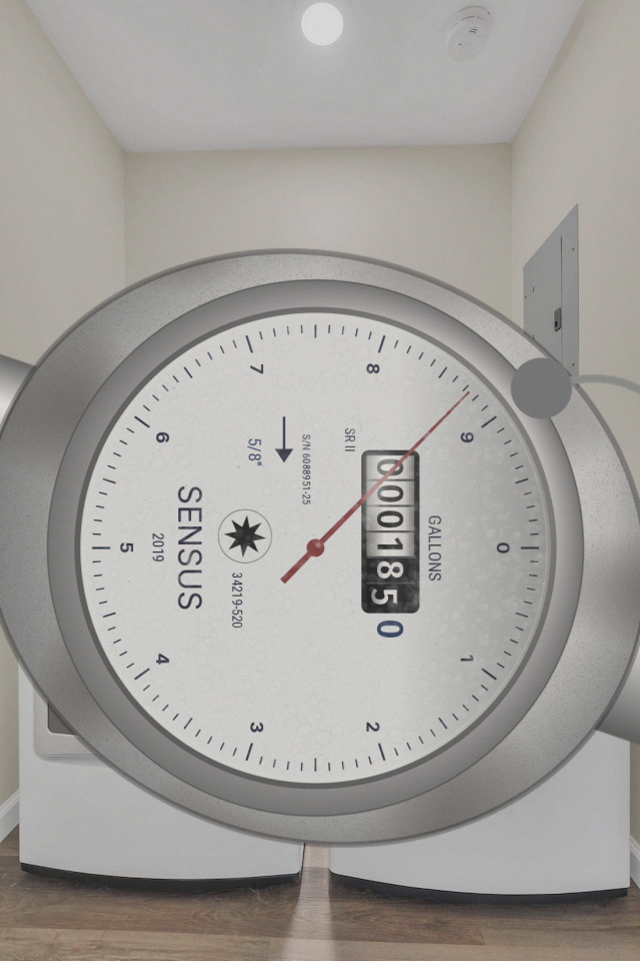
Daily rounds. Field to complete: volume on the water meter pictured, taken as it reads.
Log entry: 1848.7 gal
